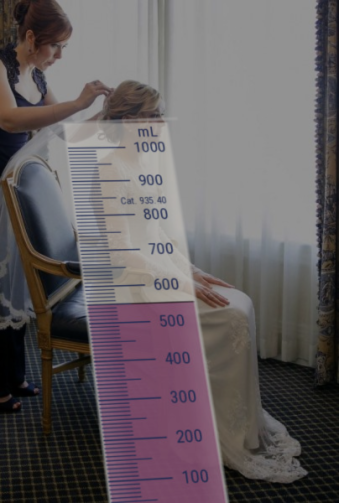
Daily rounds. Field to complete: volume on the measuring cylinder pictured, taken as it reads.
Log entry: 550 mL
